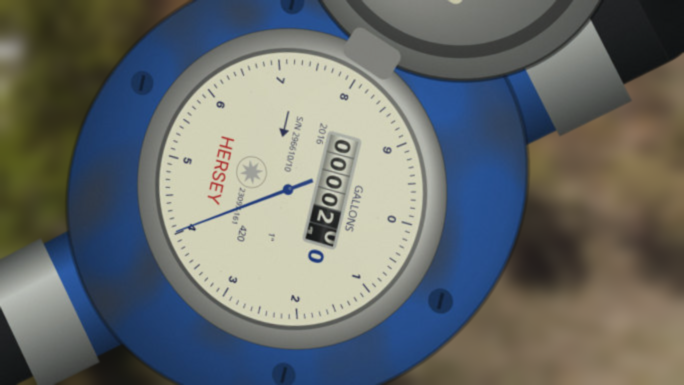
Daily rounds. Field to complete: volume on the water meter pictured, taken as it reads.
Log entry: 204.0 gal
